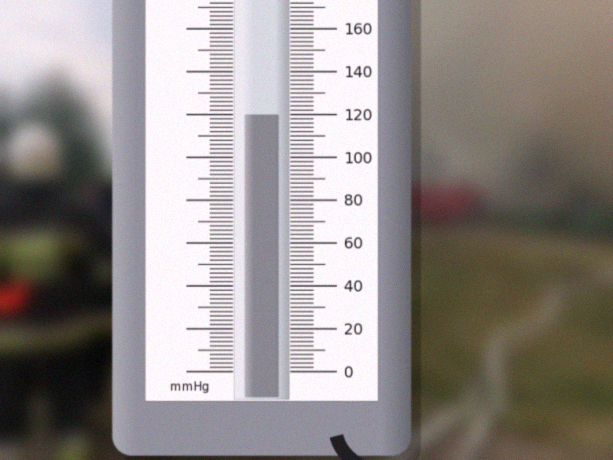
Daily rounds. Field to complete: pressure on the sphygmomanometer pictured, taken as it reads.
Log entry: 120 mmHg
